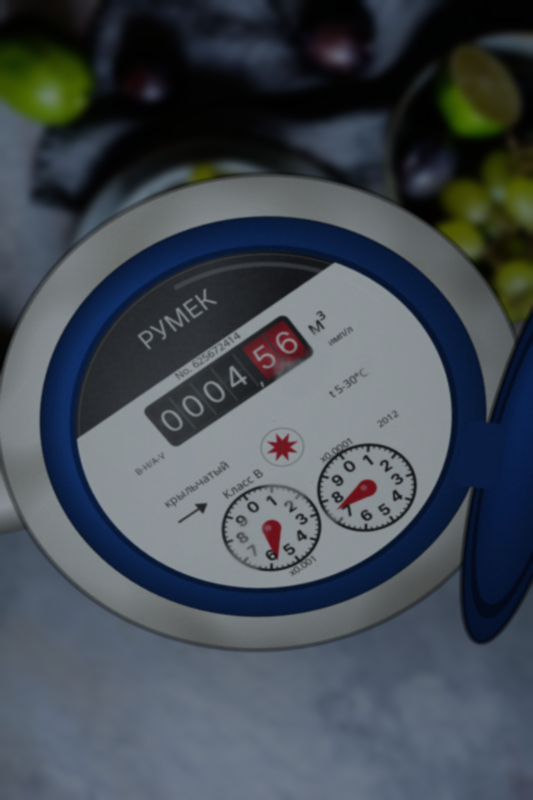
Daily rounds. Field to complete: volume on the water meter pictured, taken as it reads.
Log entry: 4.5657 m³
